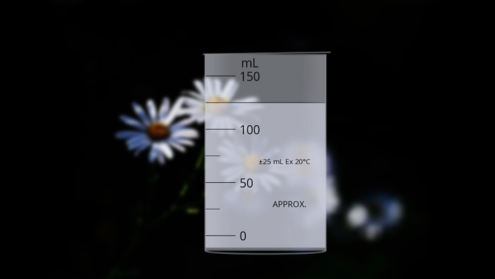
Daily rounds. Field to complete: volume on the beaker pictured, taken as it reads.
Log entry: 125 mL
